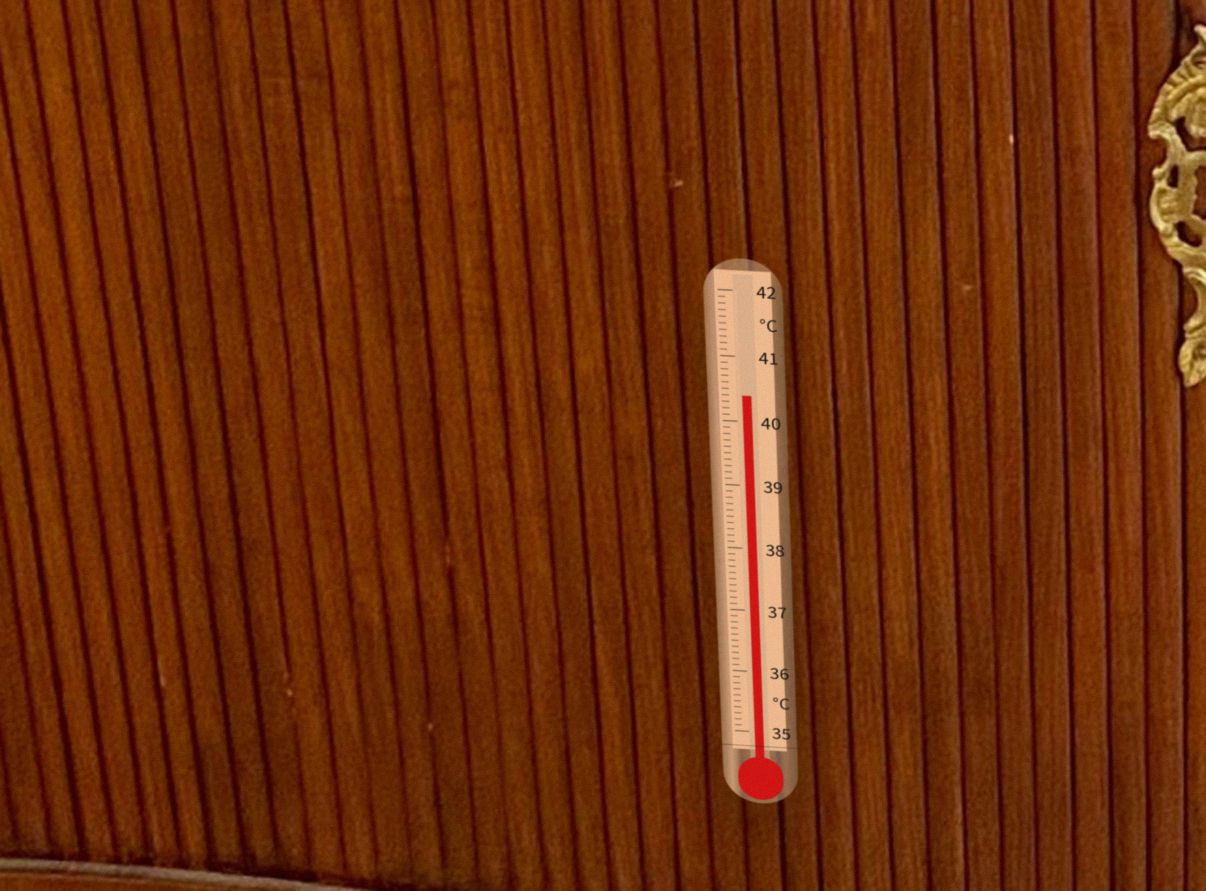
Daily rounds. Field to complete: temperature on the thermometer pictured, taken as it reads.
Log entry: 40.4 °C
